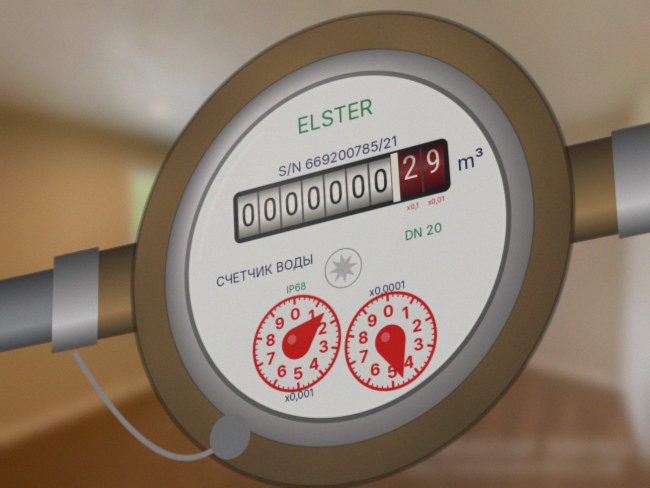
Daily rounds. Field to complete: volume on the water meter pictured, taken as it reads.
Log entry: 0.2914 m³
